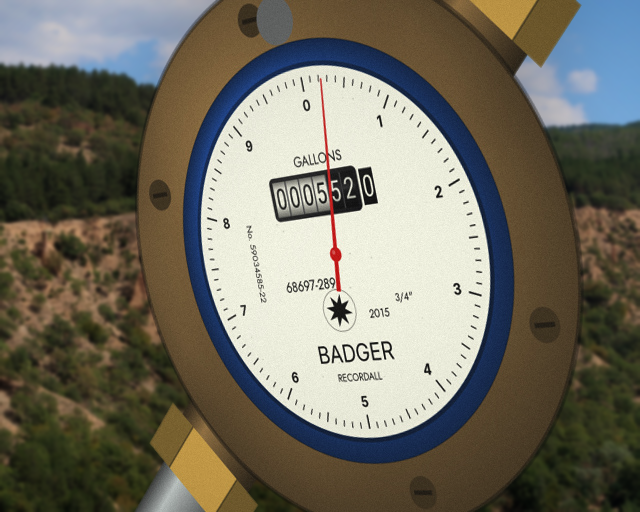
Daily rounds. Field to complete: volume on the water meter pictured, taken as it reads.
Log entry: 5520.2 gal
